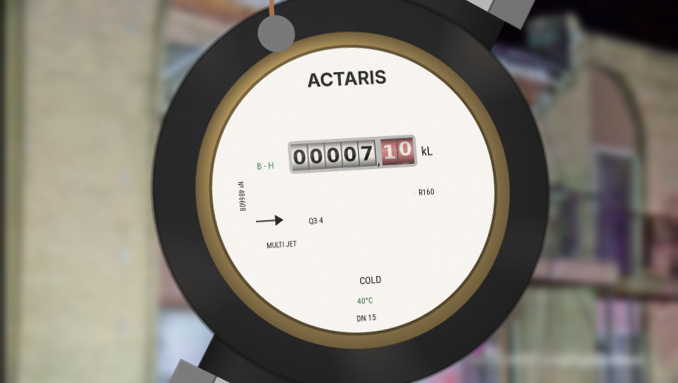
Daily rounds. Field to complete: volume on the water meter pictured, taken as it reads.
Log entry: 7.10 kL
